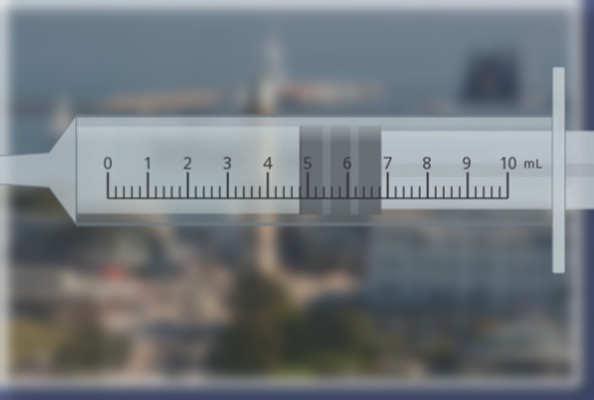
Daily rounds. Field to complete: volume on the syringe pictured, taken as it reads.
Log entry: 4.8 mL
